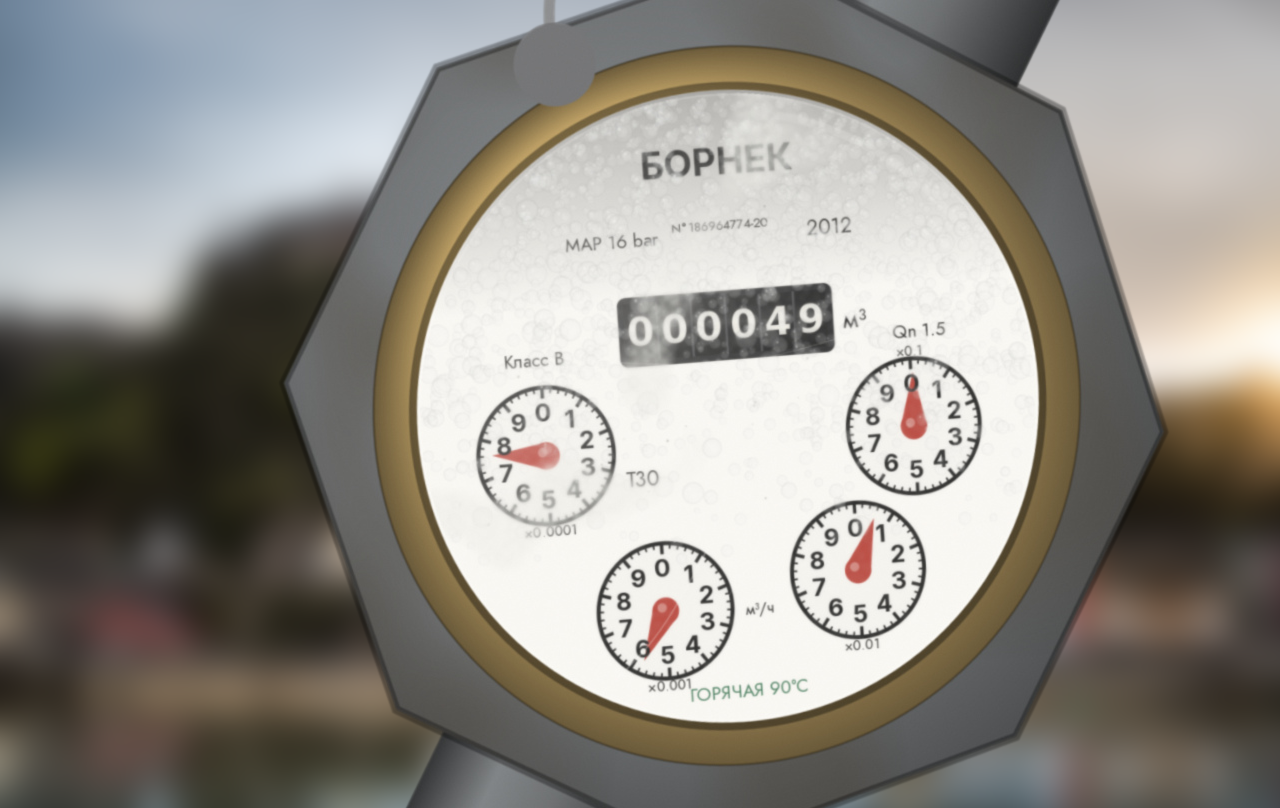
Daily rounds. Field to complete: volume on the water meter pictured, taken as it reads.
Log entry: 49.0057 m³
